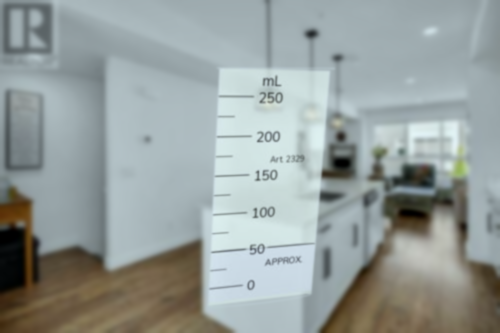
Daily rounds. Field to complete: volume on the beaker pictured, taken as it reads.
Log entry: 50 mL
